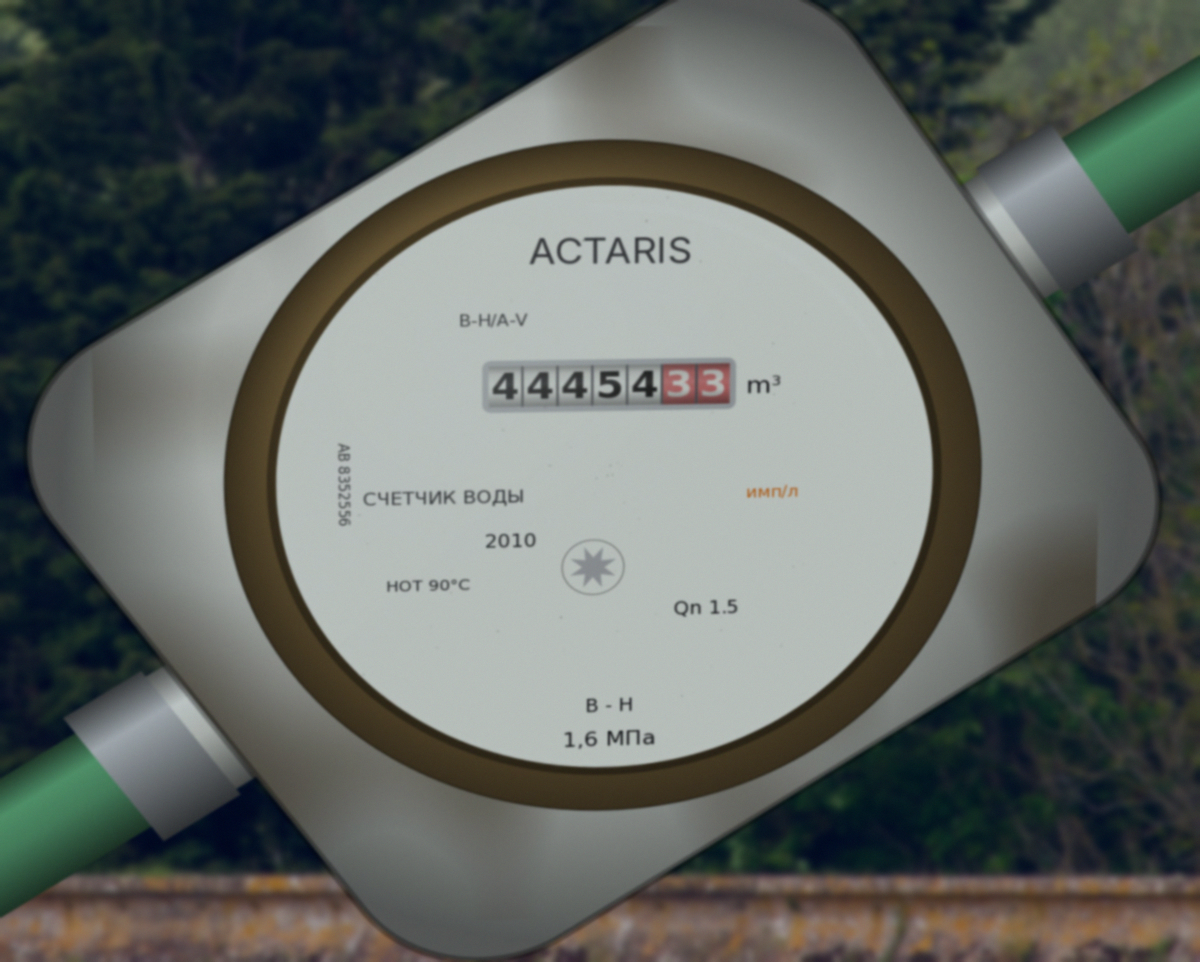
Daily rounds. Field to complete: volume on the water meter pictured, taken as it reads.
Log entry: 44454.33 m³
